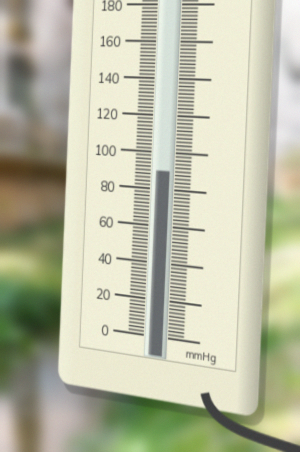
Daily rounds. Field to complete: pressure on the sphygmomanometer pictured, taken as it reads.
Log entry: 90 mmHg
